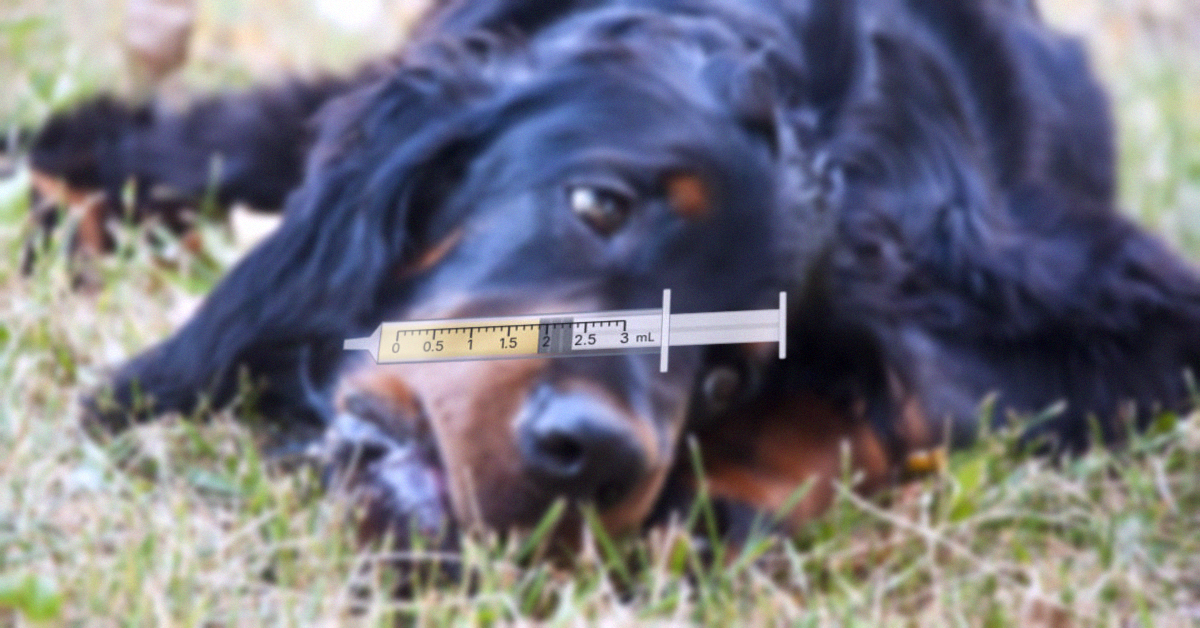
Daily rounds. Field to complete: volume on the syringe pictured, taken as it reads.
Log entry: 1.9 mL
